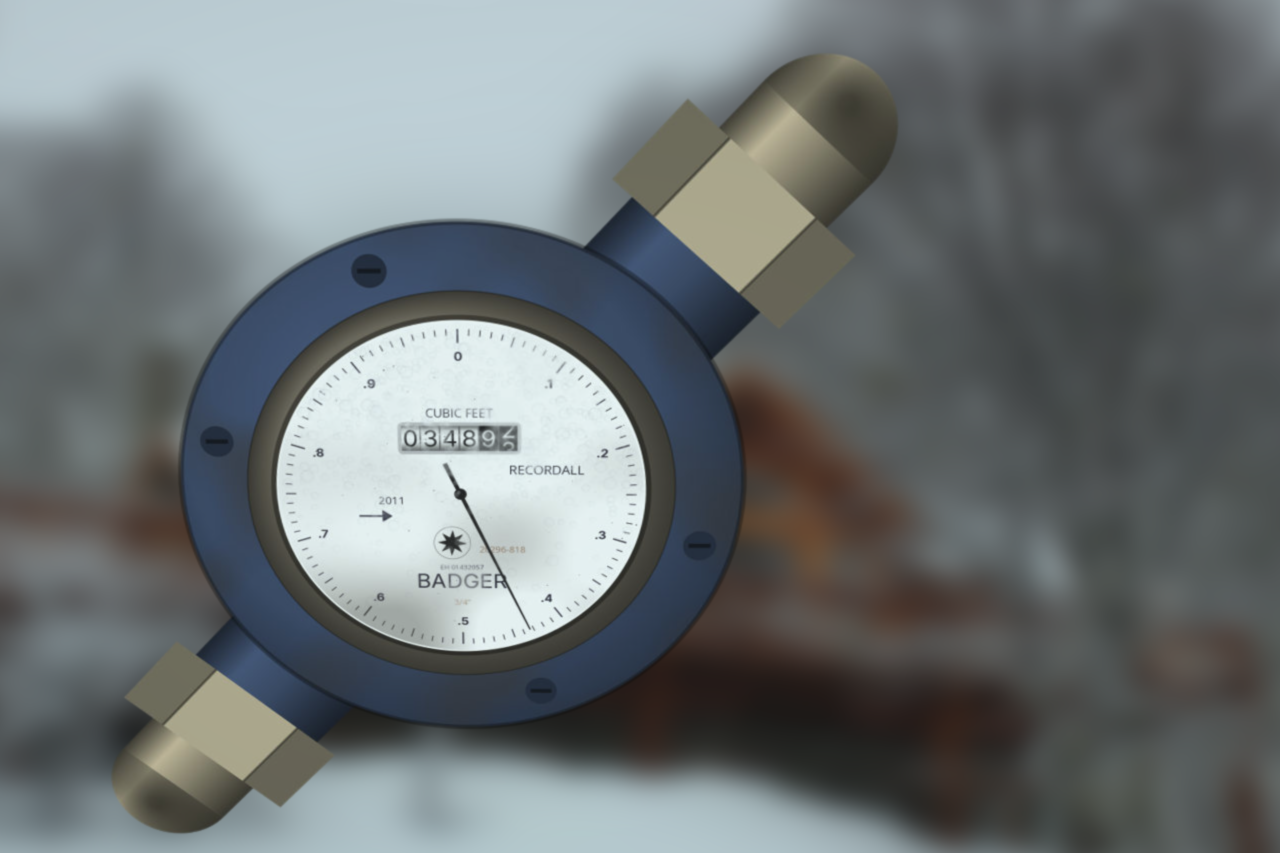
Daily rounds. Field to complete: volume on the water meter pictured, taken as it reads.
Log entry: 34892.43 ft³
